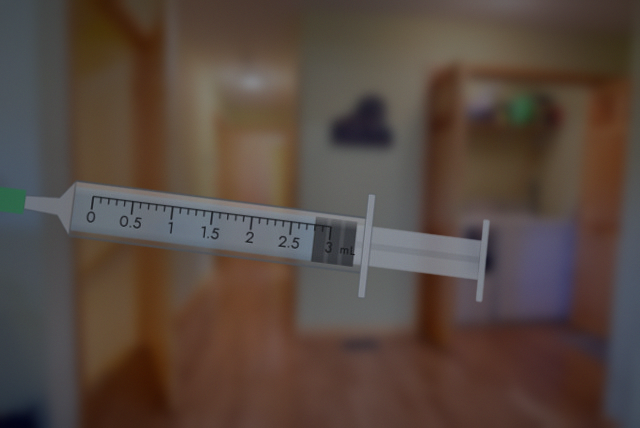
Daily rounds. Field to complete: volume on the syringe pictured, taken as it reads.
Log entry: 2.8 mL
